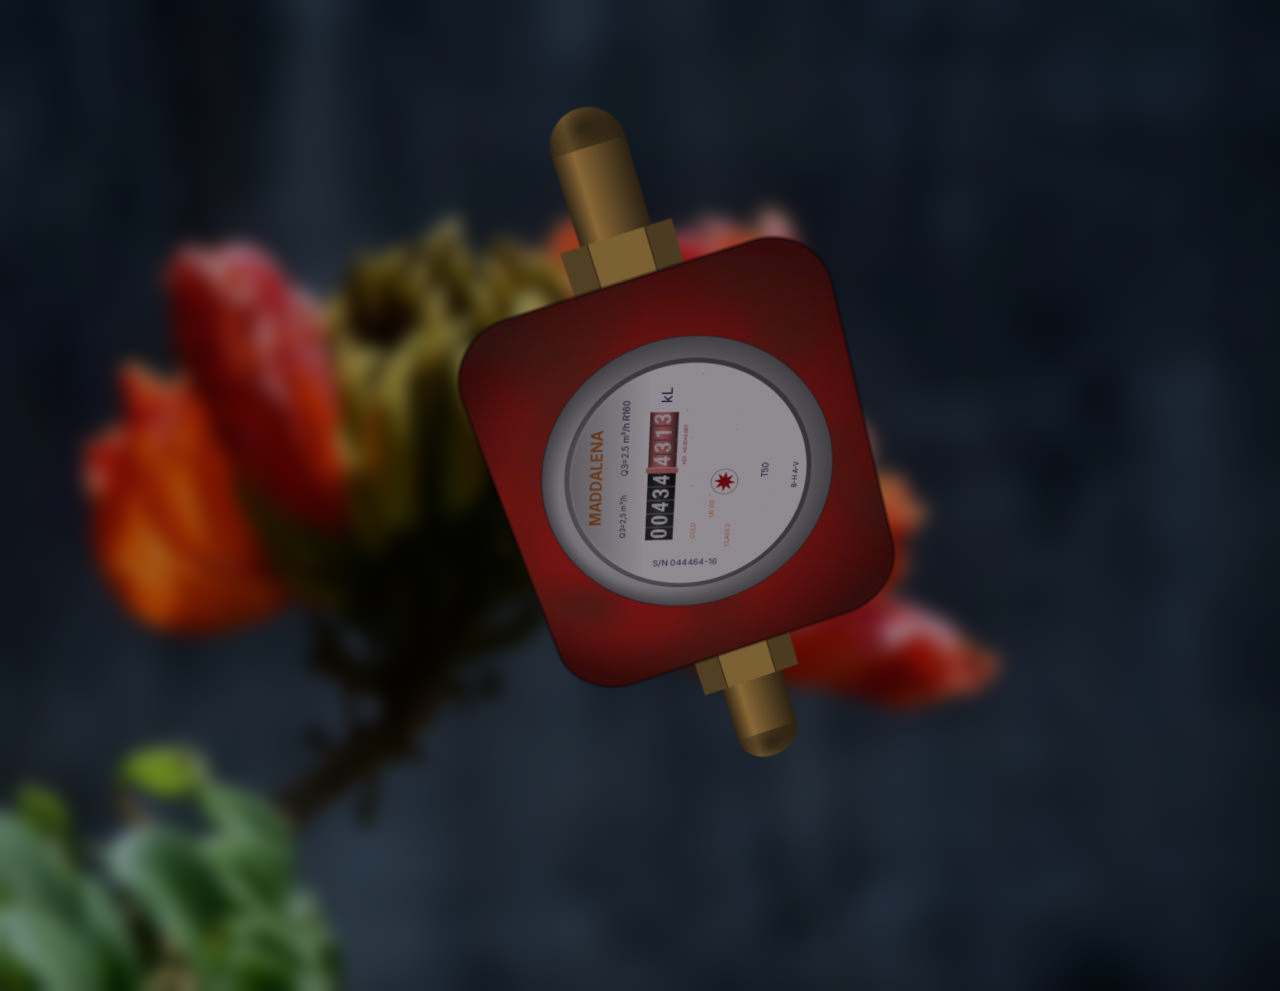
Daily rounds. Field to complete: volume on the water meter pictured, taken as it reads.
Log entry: 434.4313 kL
